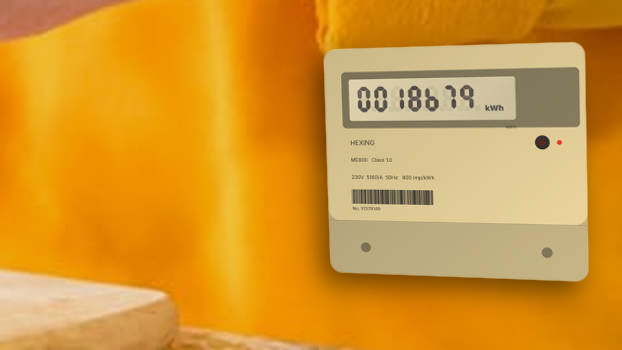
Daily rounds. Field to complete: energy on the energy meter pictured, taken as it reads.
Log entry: 18679 kWh
